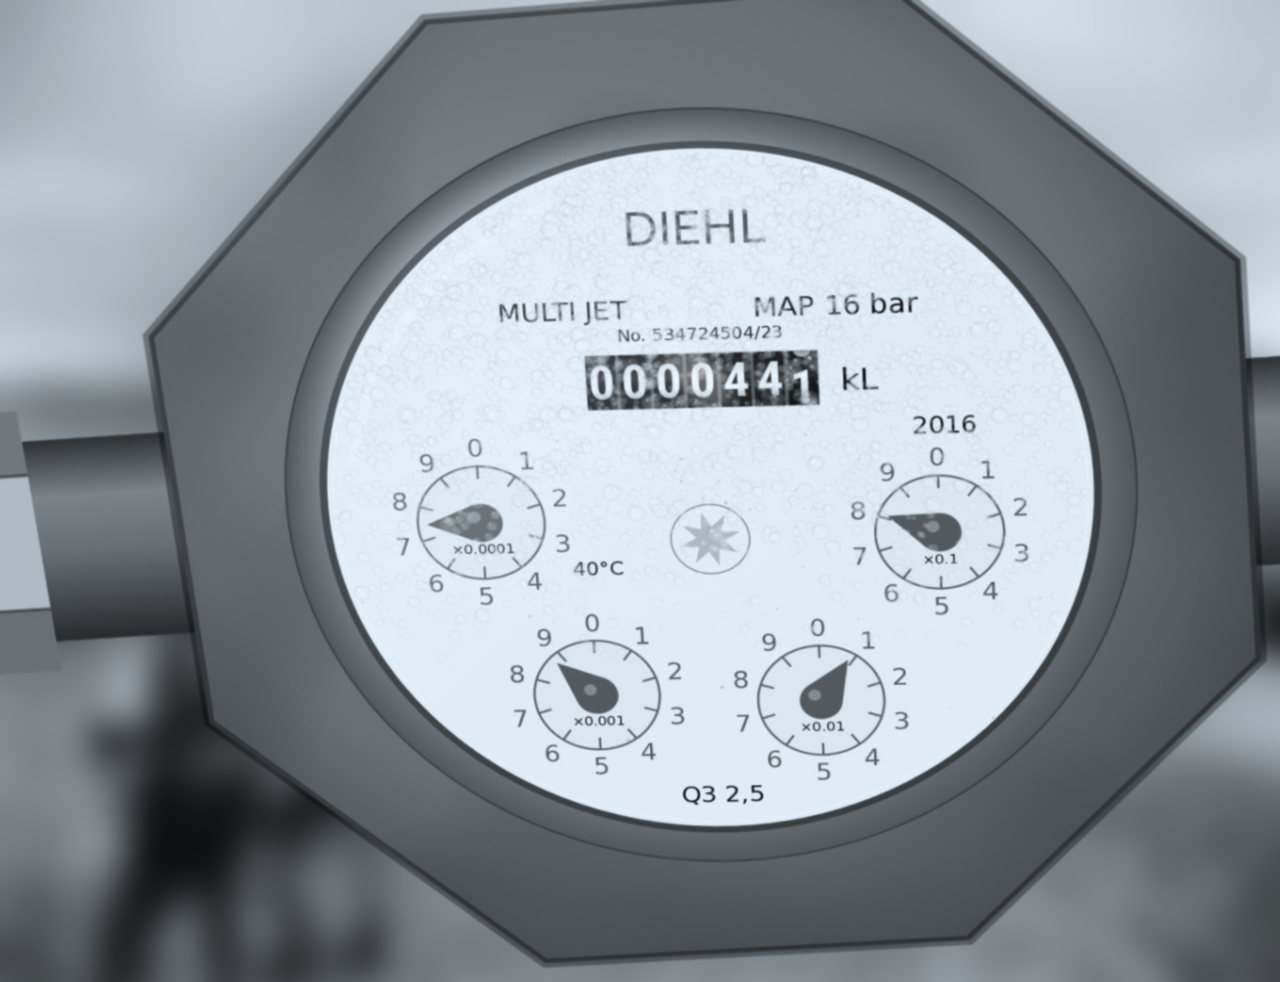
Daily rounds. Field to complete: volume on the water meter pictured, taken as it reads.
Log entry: 440.8087 kL
